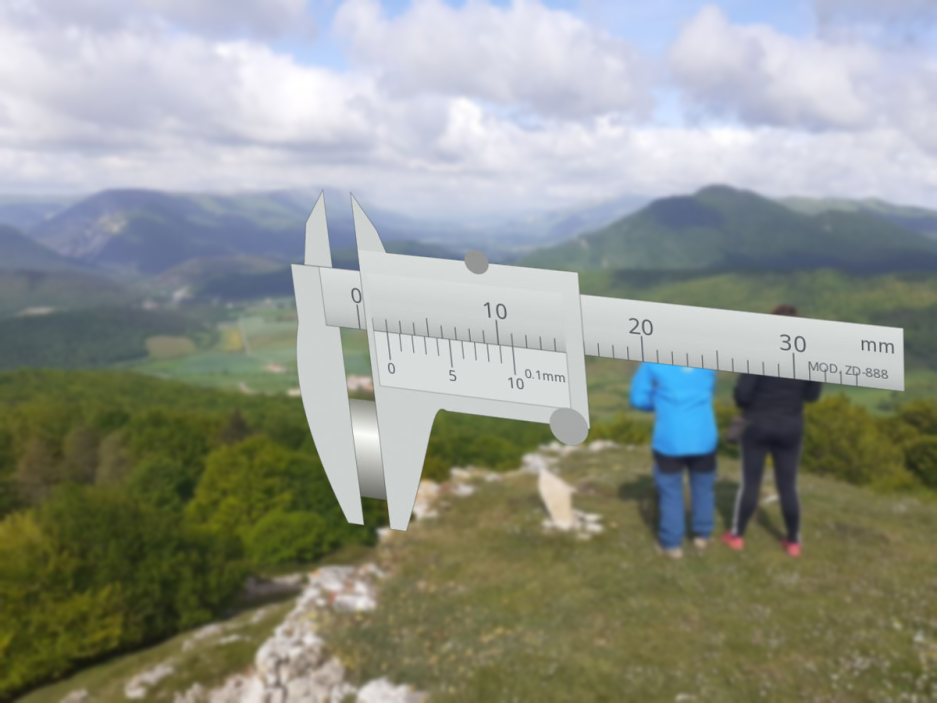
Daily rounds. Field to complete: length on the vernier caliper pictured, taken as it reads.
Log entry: 2.0 mm
